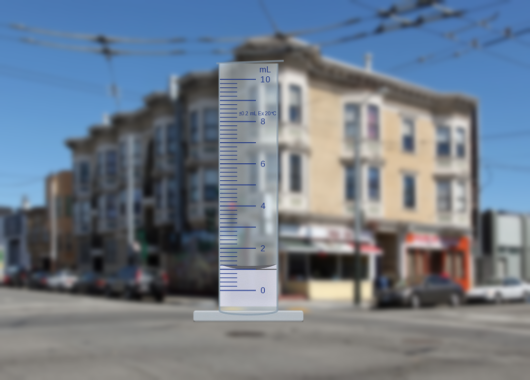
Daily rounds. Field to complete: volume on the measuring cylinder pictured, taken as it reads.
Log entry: 1 mL
